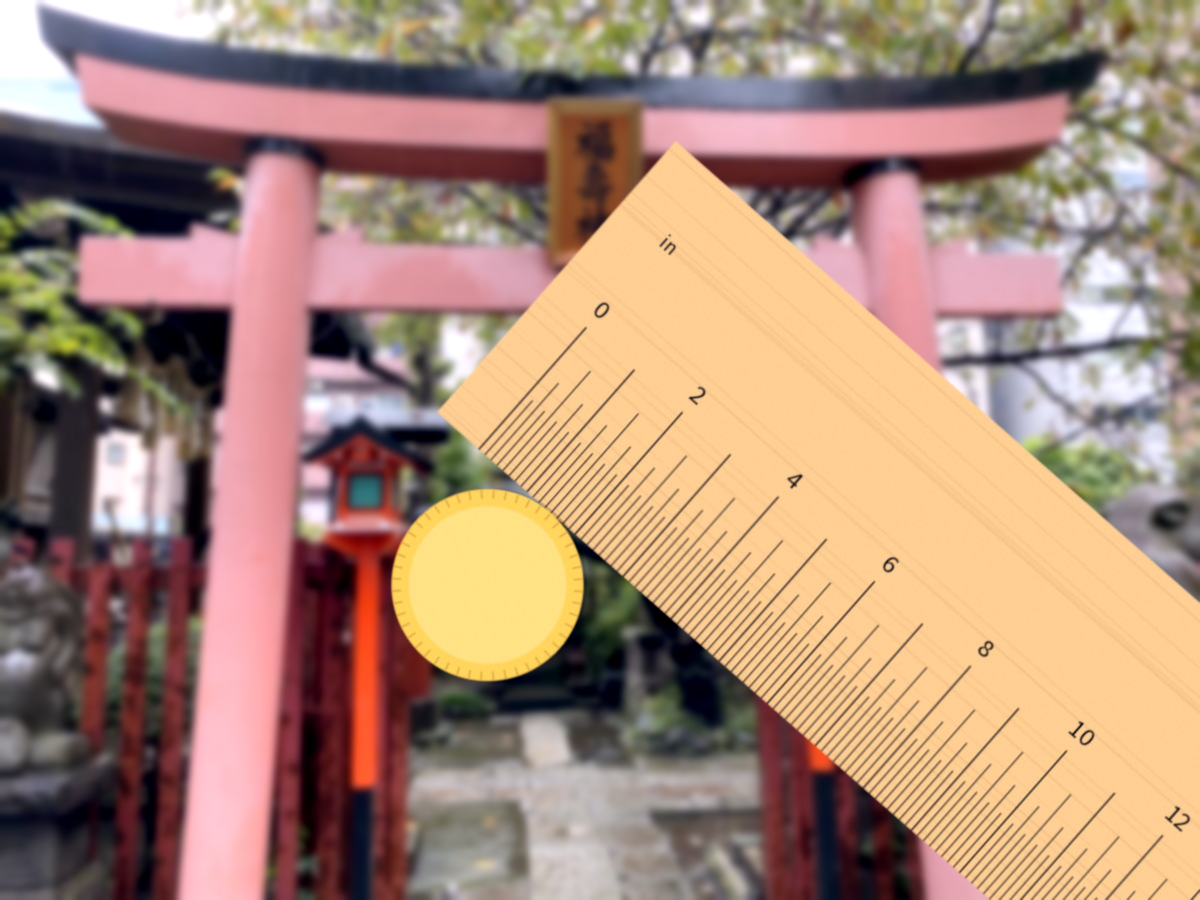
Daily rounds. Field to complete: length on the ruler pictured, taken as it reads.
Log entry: 3 in
